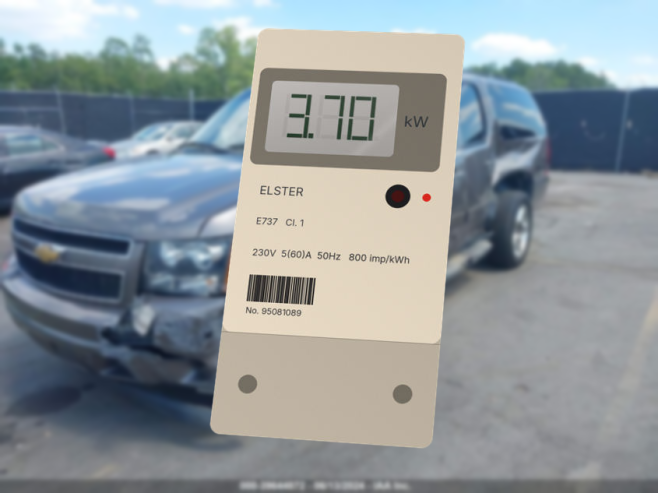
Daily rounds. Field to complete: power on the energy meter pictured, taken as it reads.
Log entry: 3.70 kW
